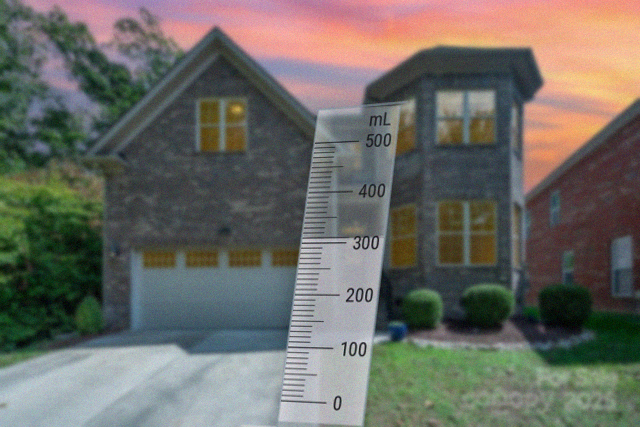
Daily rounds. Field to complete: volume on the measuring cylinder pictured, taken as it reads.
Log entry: 310 mL
